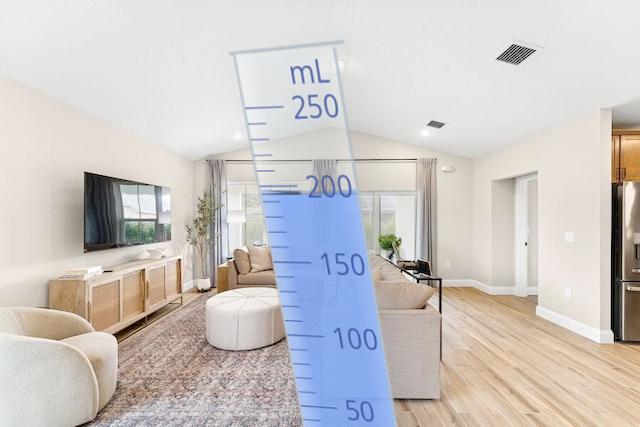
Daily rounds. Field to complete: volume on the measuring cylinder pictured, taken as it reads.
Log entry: 195 mL
